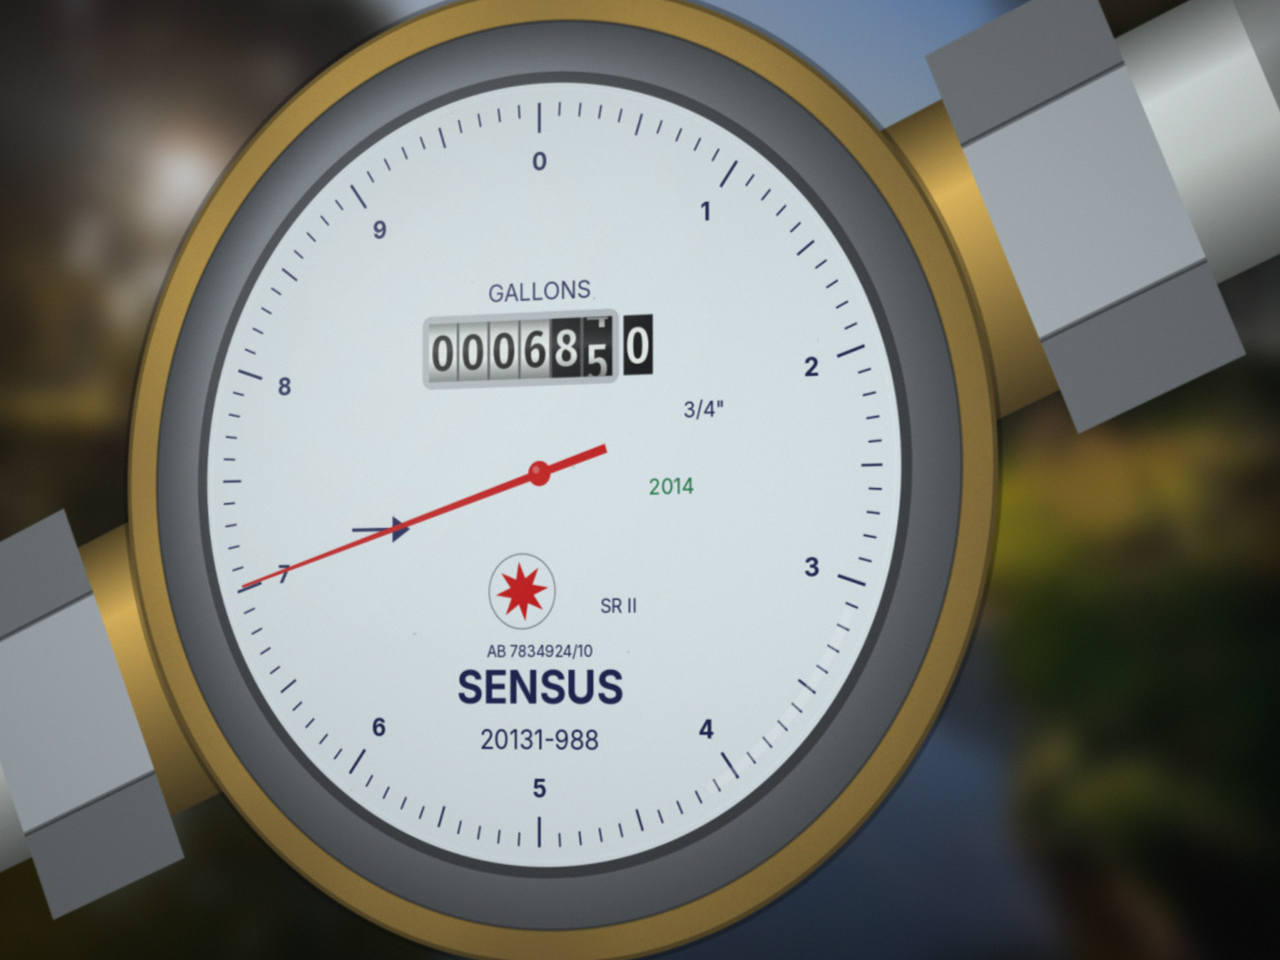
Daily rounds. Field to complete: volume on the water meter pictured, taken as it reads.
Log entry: 6847.0 gal
